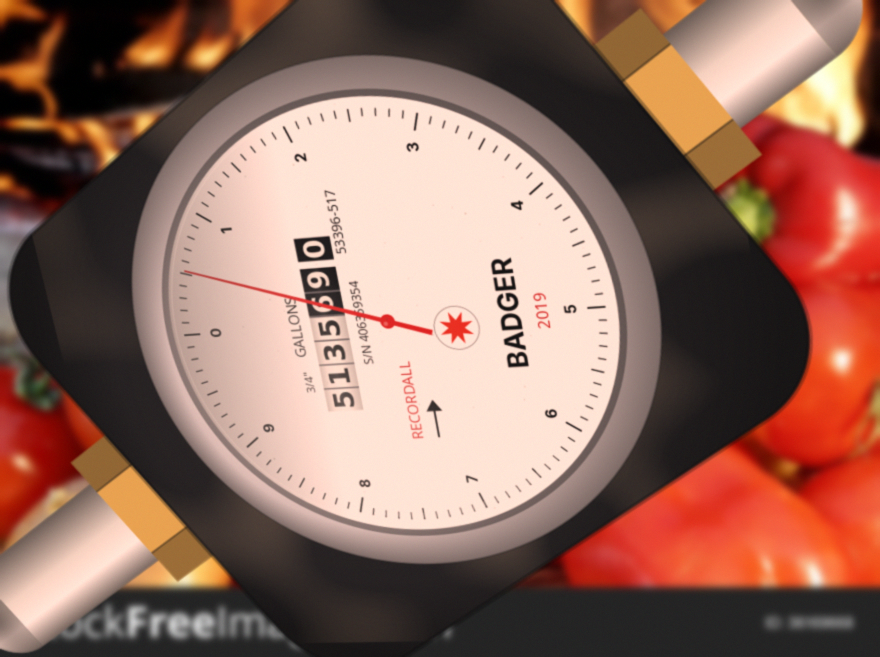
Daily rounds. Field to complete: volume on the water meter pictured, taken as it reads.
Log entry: 5135690.5 gal
